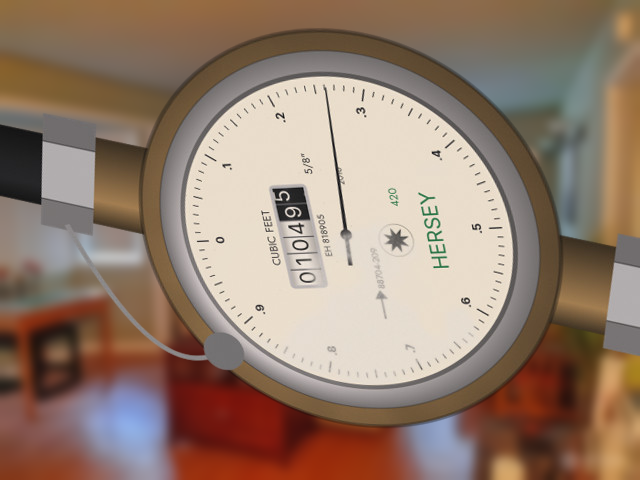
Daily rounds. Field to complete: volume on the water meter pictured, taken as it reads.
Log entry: 10495.26 ft³
